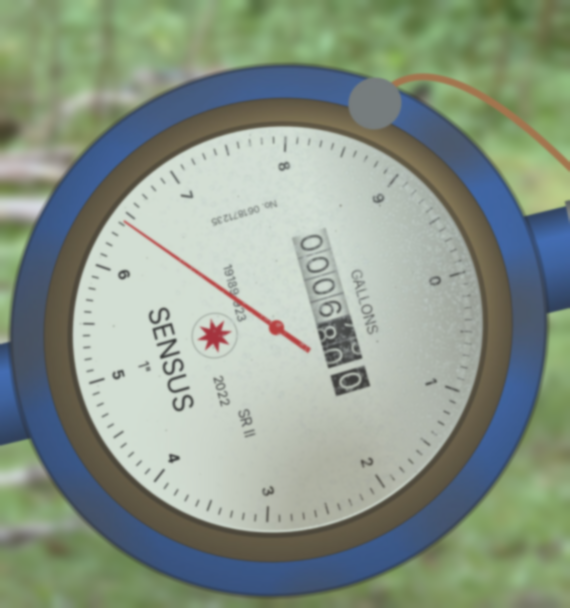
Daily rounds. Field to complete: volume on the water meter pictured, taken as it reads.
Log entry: 6796.4 gal
